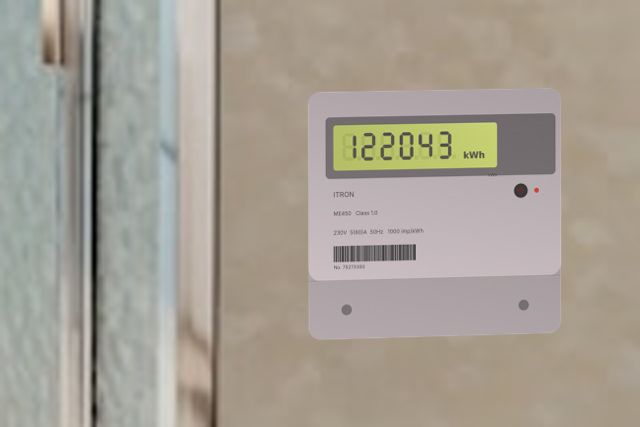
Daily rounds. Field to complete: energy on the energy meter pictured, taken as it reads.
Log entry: 122043 kWh
